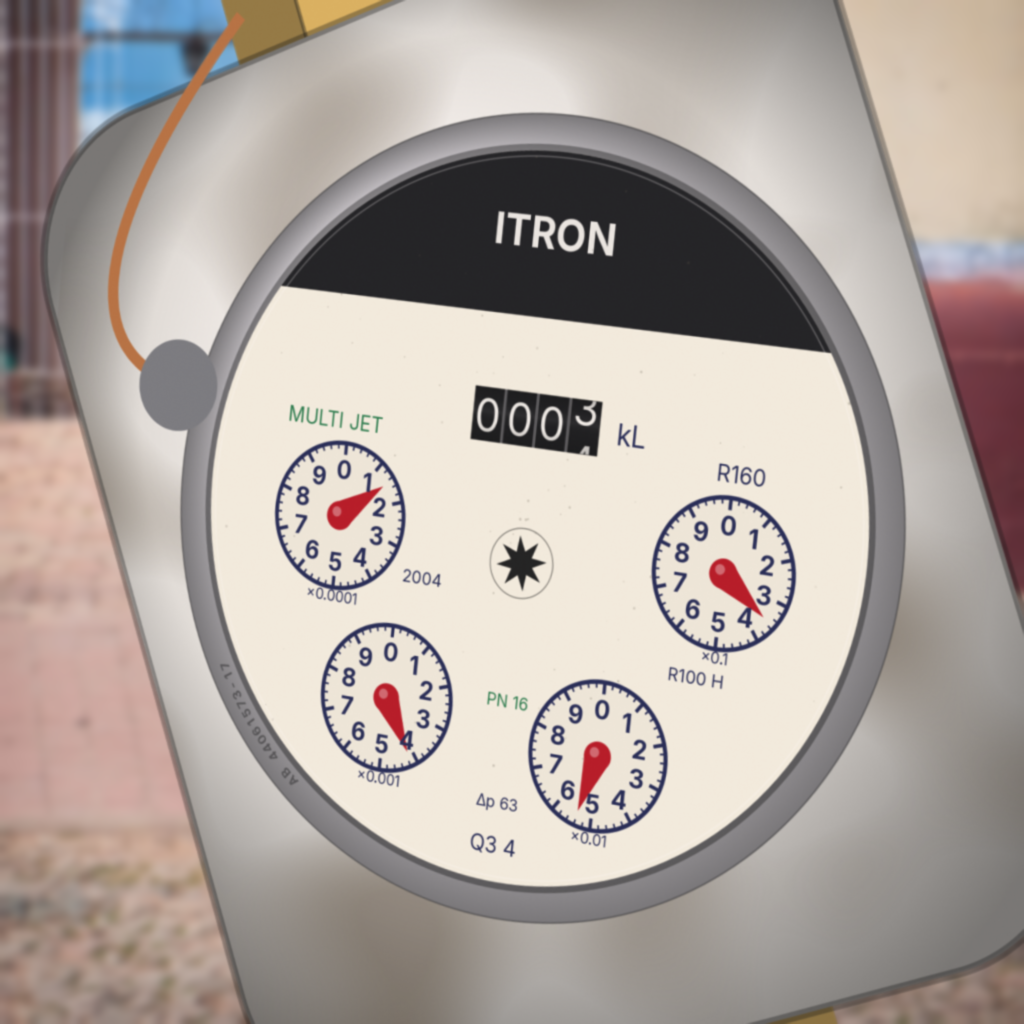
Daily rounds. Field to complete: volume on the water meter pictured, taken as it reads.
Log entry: 3.3541 kL
